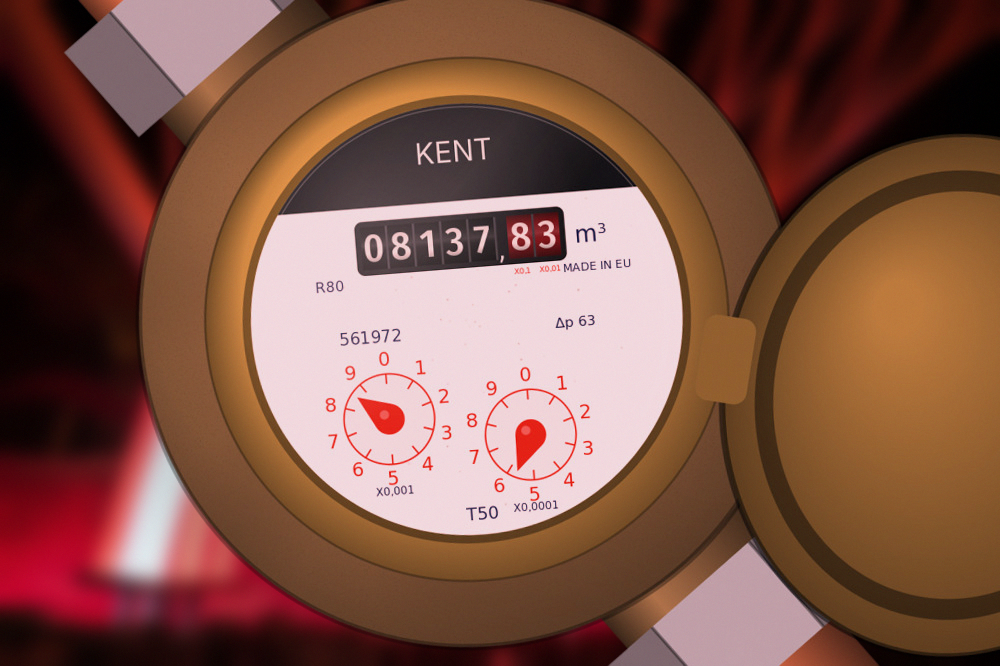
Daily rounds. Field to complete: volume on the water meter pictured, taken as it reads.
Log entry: 8137.8385 m³
